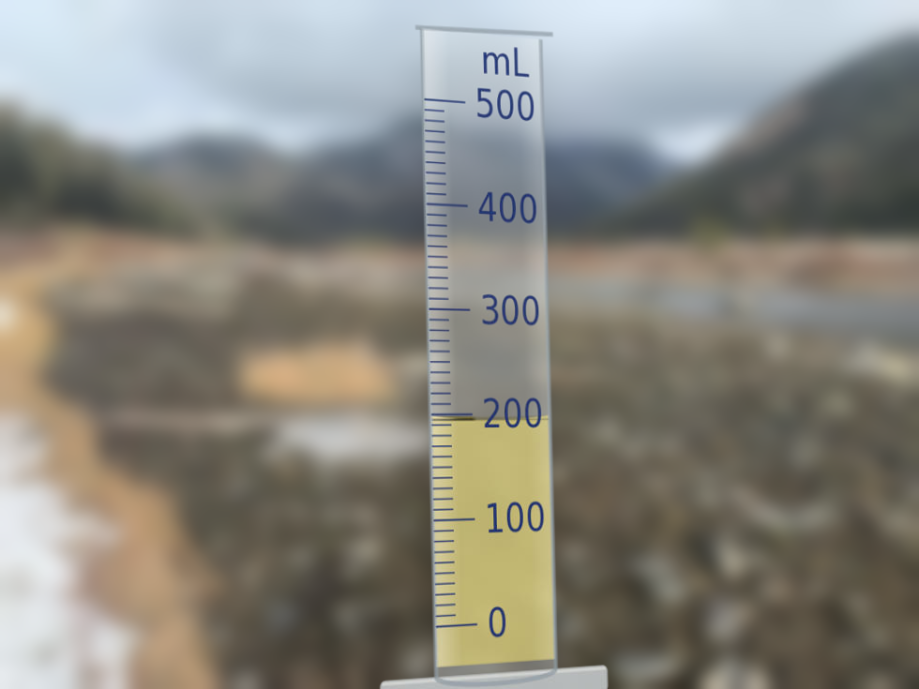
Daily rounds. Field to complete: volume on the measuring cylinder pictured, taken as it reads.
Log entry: 195 mL
